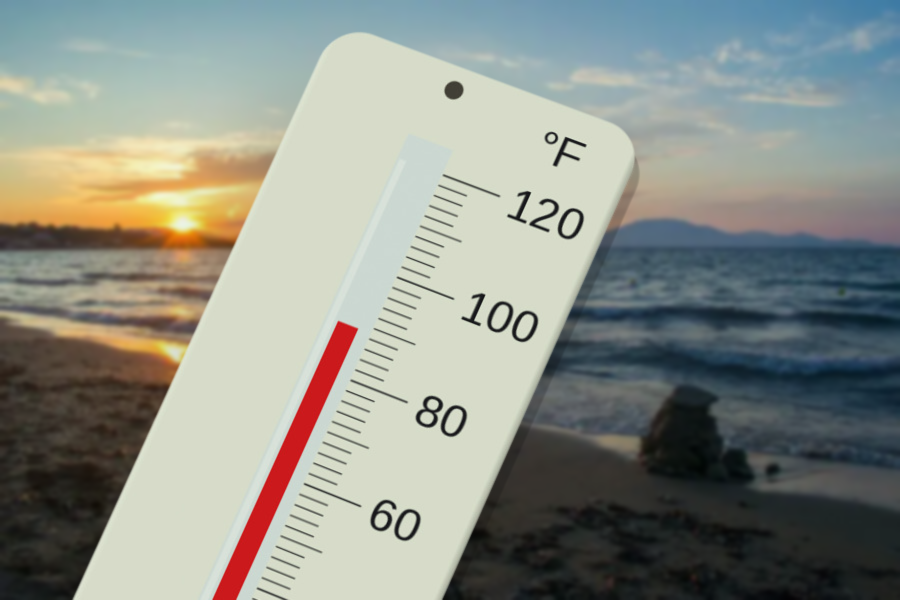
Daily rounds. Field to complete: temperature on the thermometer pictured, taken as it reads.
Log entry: 89 °F
